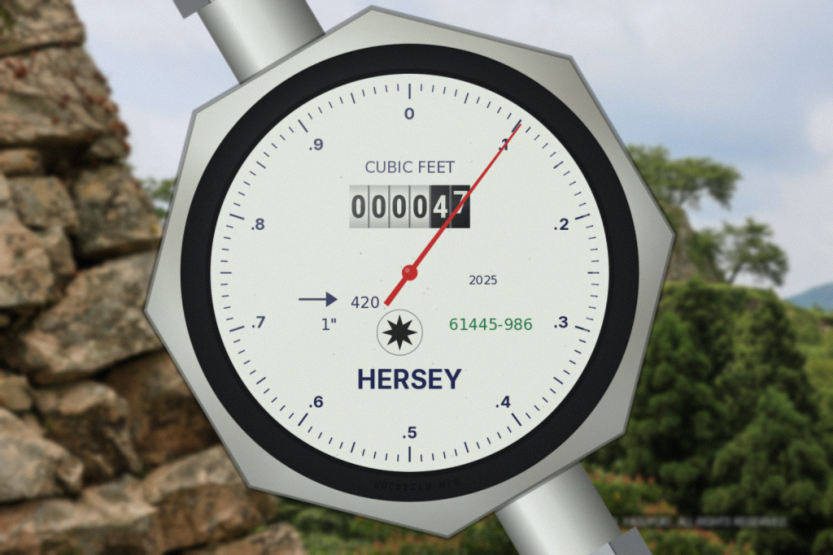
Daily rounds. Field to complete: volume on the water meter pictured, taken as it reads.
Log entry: 47.10 ft³
